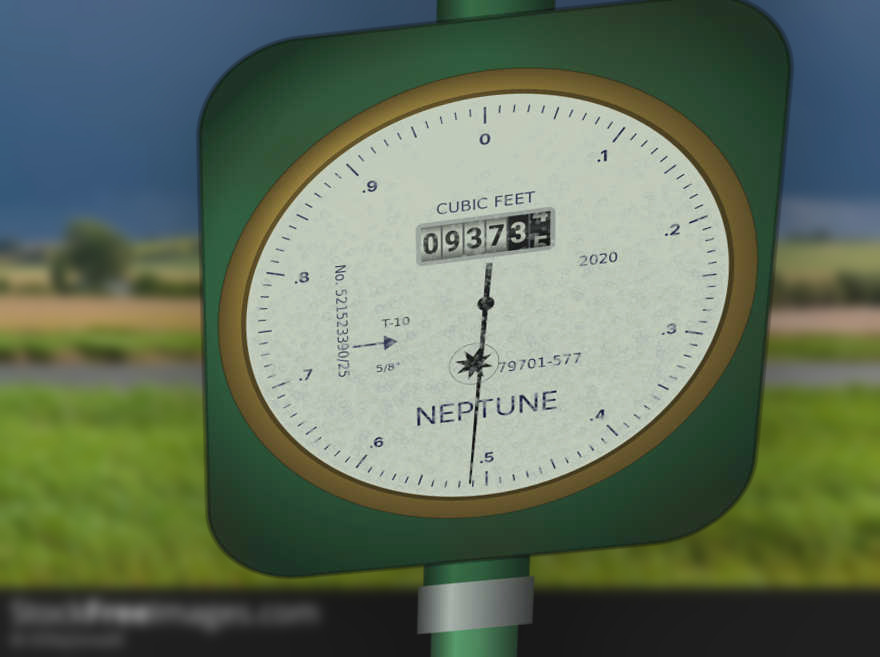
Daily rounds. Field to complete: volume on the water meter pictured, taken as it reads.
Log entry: 93734.51 ft³
